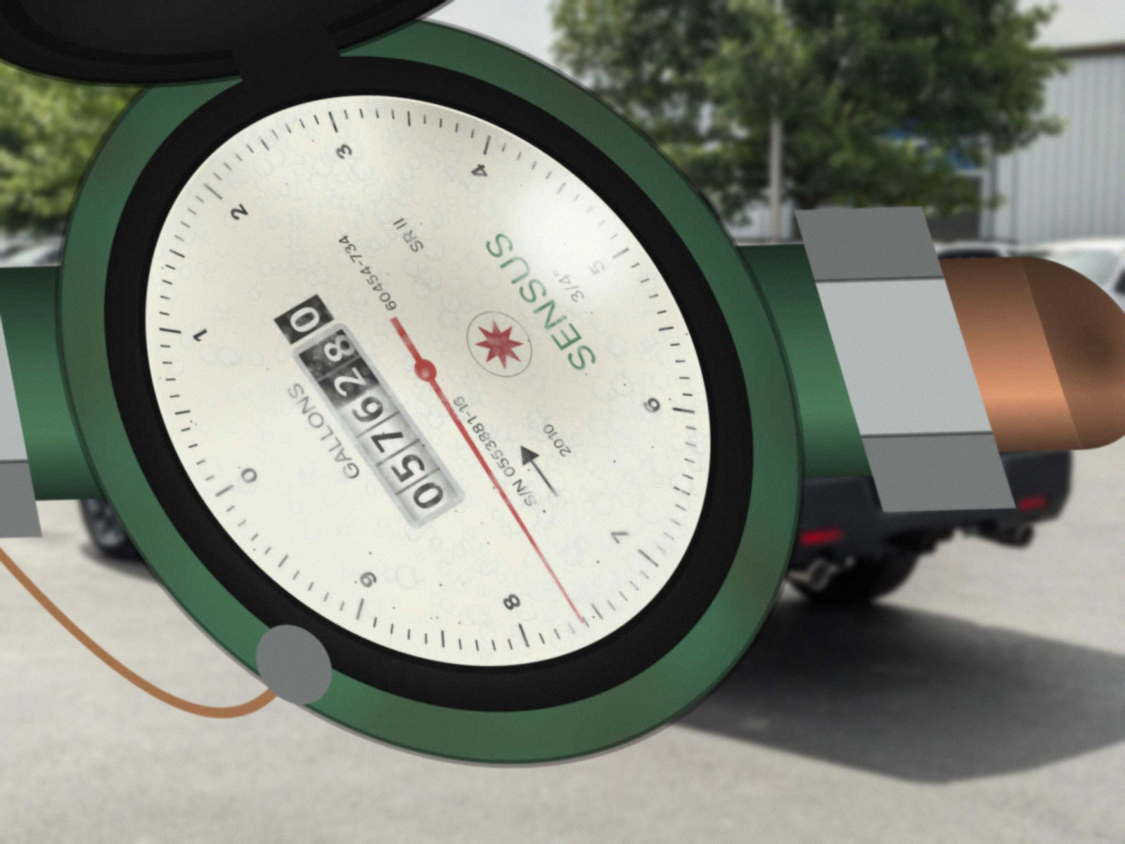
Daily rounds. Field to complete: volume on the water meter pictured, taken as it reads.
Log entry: 576277.6 gal
